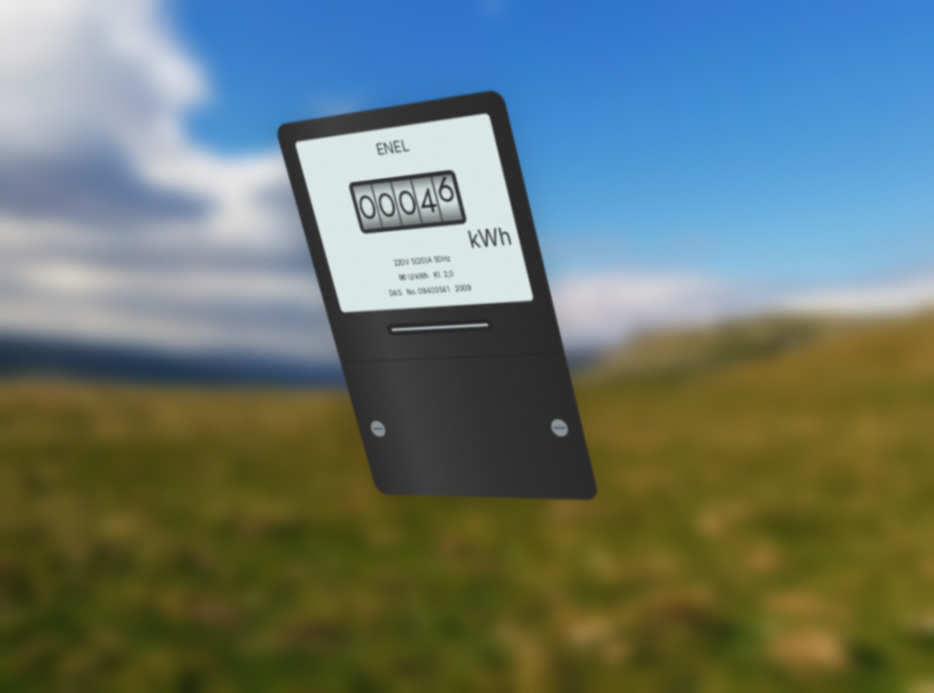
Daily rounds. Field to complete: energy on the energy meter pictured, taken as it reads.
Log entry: 46 kWh
